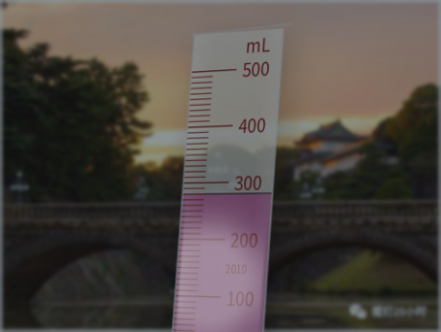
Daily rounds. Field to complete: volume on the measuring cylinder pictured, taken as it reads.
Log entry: 280 mL
